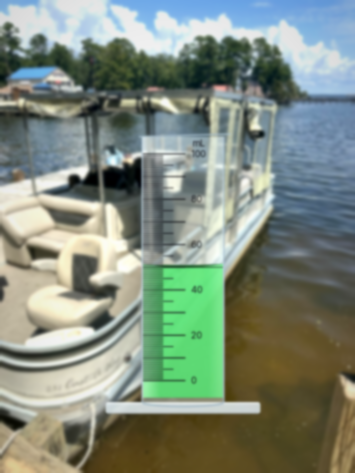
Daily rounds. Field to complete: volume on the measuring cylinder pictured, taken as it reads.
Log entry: 50 mL
